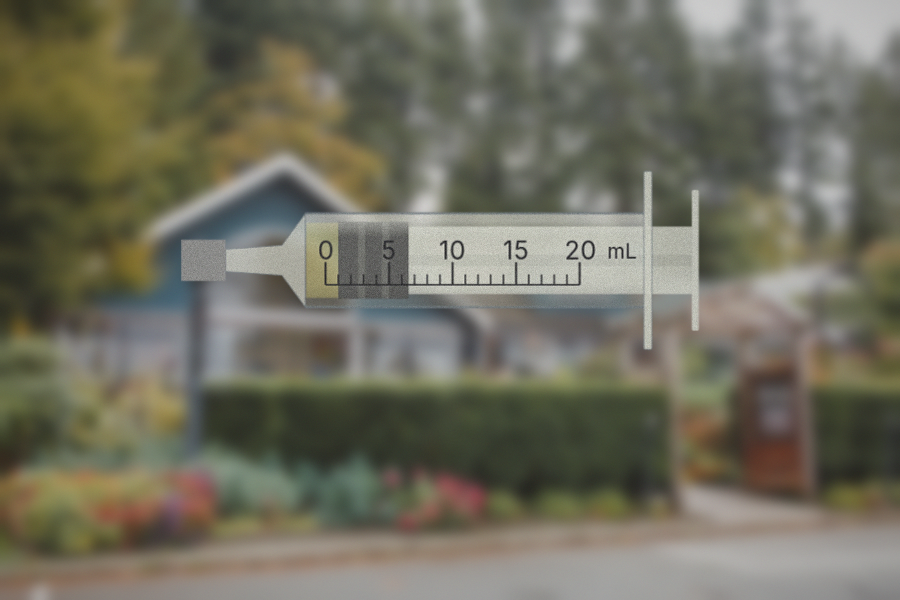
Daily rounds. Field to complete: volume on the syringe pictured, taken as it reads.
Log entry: 1 mL
